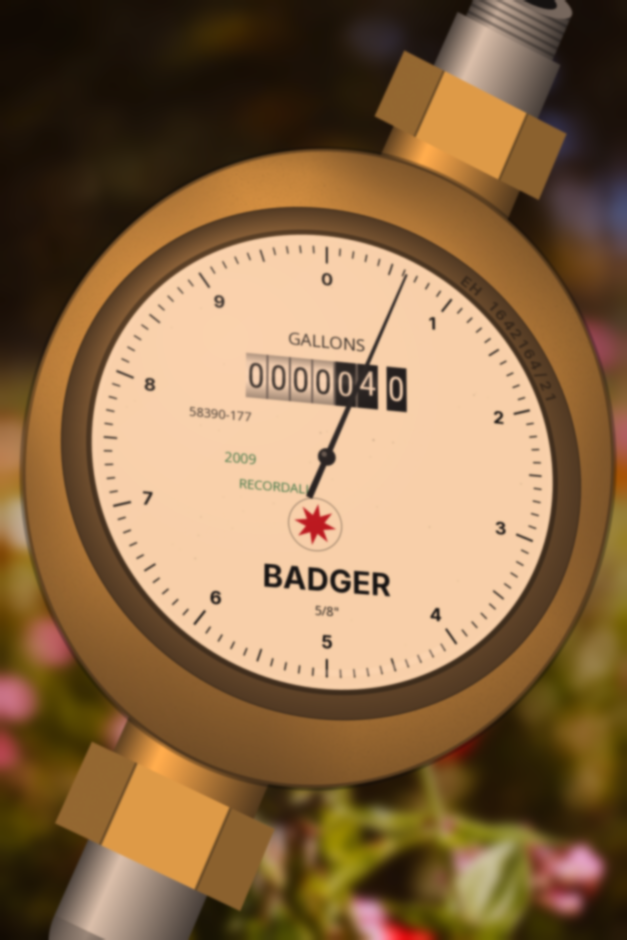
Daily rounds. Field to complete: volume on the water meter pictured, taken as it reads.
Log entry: 40.6 gal
